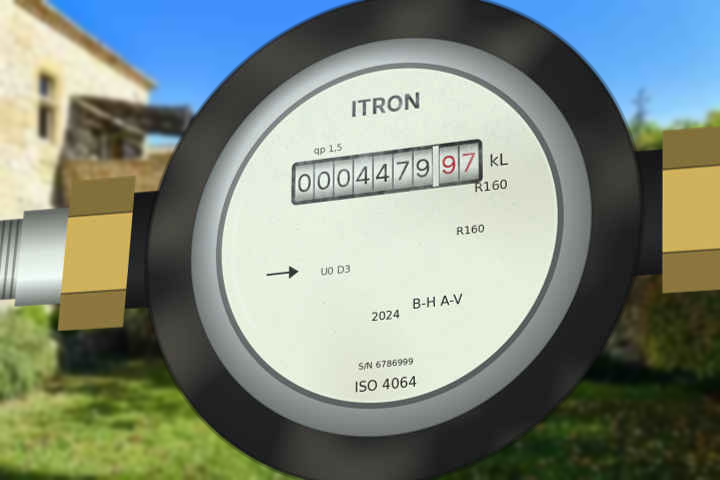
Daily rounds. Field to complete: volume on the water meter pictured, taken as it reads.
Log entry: 4479.97 kL
